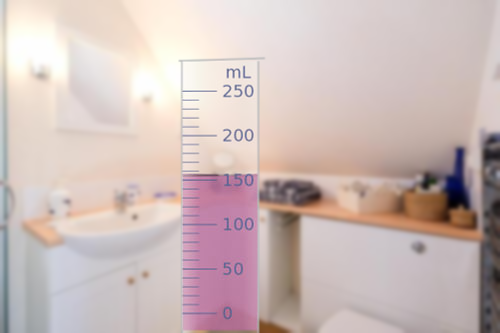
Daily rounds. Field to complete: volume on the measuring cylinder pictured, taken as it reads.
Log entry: 155 mL
